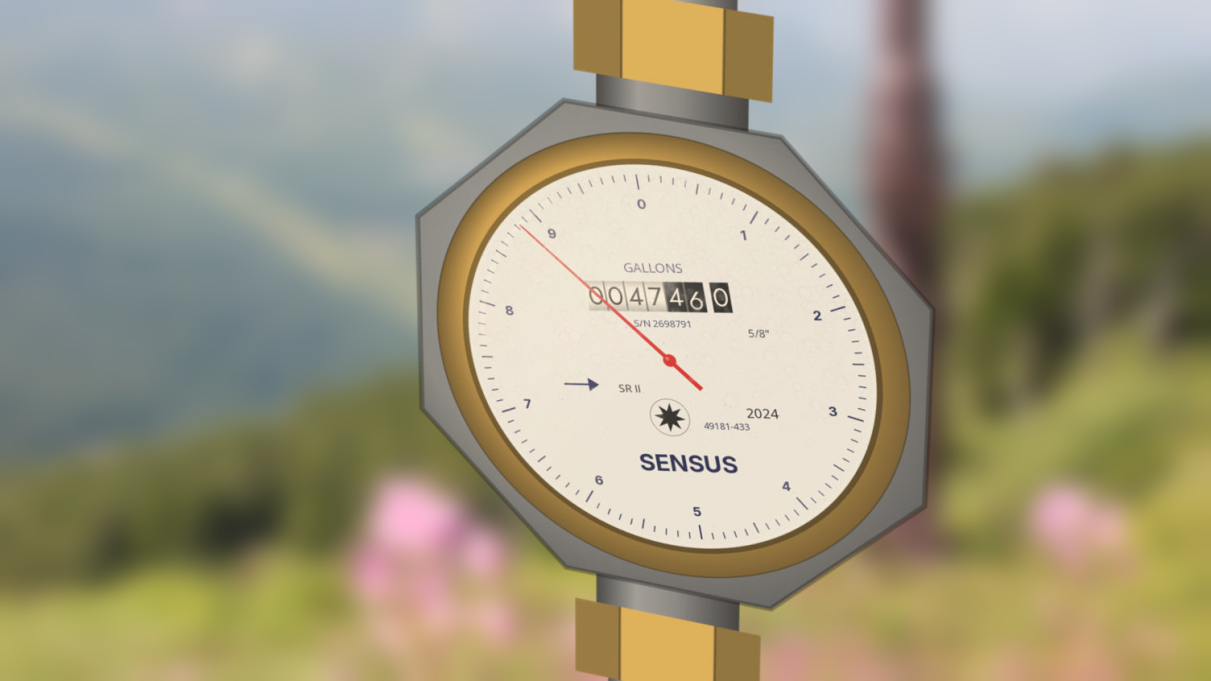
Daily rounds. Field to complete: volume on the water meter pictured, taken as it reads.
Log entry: 47458.8 gal
